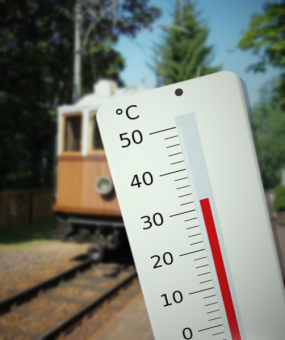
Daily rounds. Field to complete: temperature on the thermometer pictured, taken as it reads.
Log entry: 32 °C
